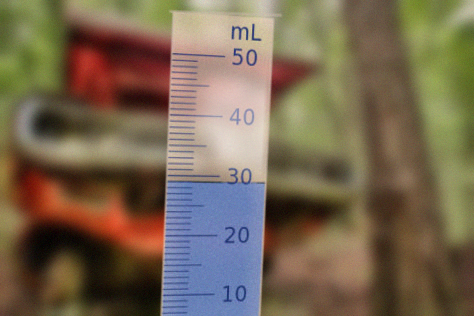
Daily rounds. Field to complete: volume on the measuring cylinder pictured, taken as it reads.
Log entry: 29 mL
